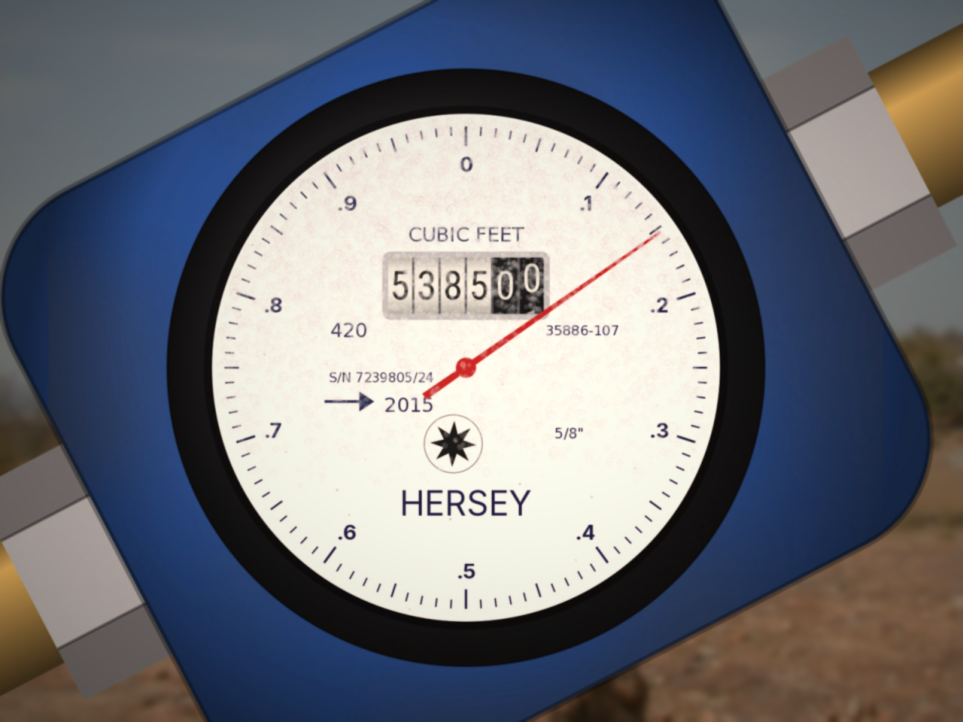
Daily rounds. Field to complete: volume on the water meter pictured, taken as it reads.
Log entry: 538500.15 ft³
